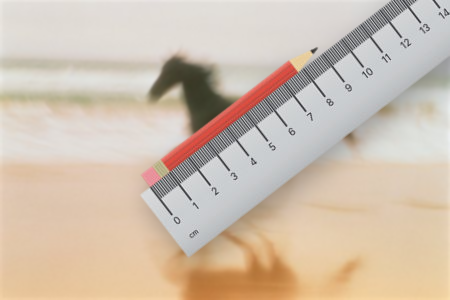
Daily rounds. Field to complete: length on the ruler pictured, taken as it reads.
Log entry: 9 cm
